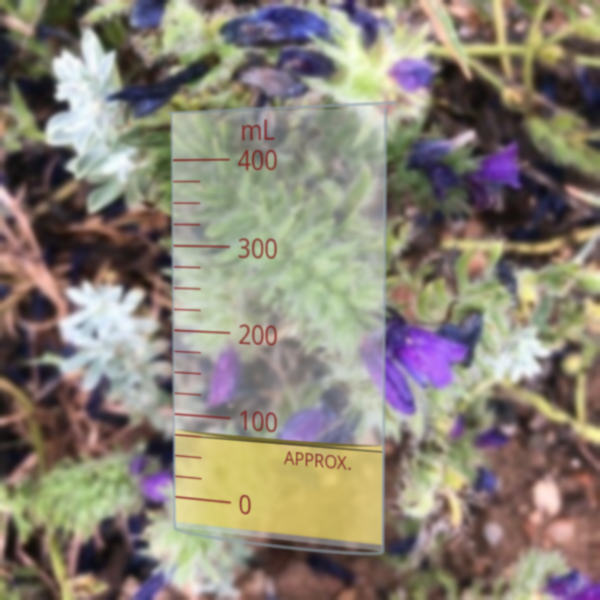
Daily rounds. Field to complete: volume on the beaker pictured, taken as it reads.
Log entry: 75 mL
